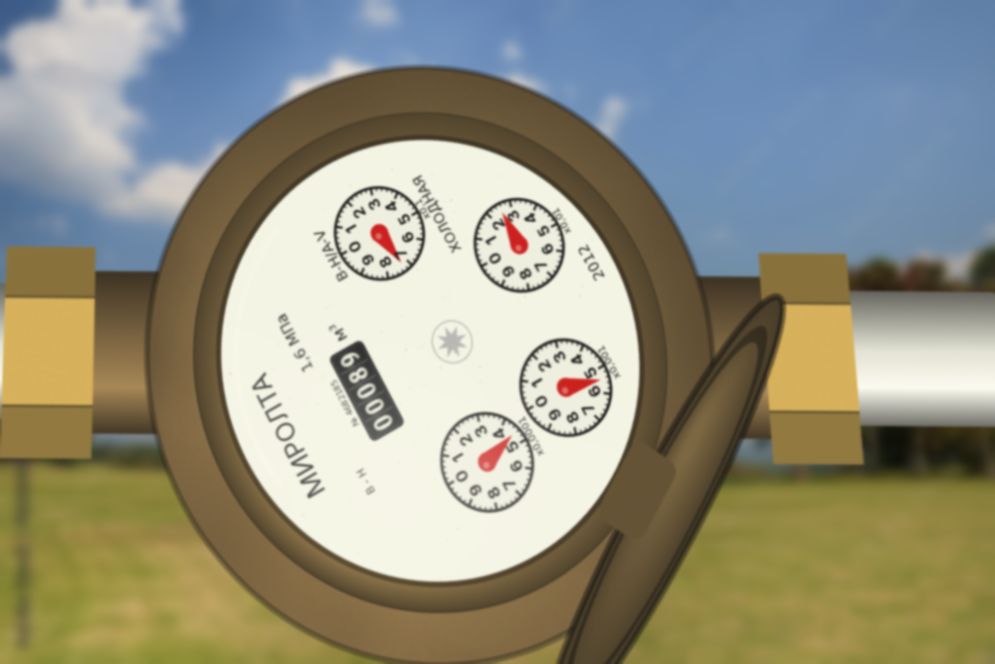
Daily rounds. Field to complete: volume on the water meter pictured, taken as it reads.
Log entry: 89.7254 m³
